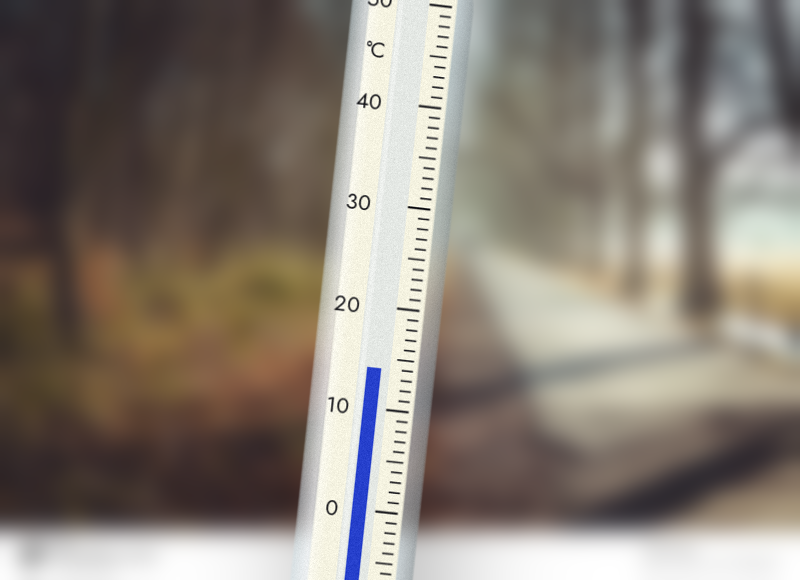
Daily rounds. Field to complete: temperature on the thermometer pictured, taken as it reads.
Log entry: 14 °C
